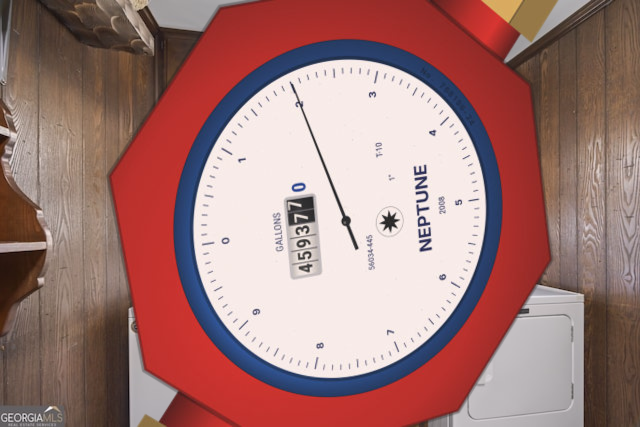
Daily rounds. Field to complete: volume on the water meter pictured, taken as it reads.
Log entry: 4593772.0 gal
